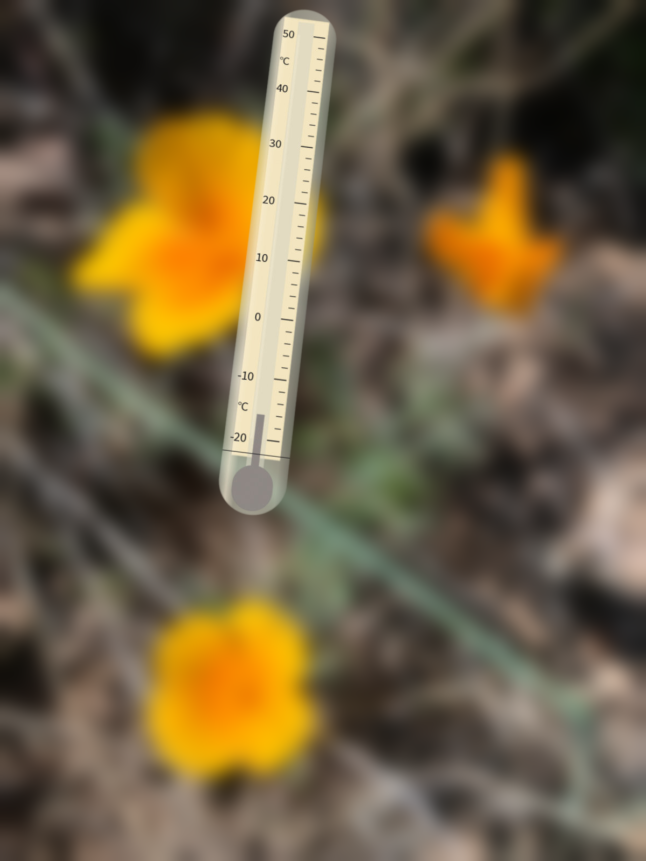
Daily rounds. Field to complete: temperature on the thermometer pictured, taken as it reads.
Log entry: -16 °C
